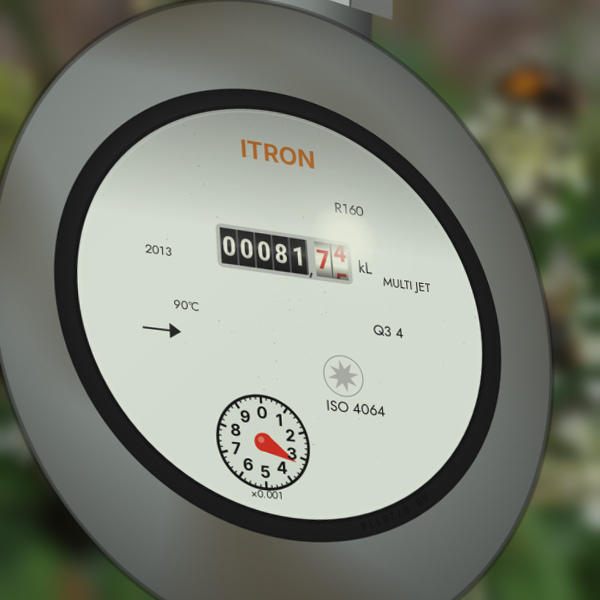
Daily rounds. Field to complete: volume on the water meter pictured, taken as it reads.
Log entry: 81.743 kL
